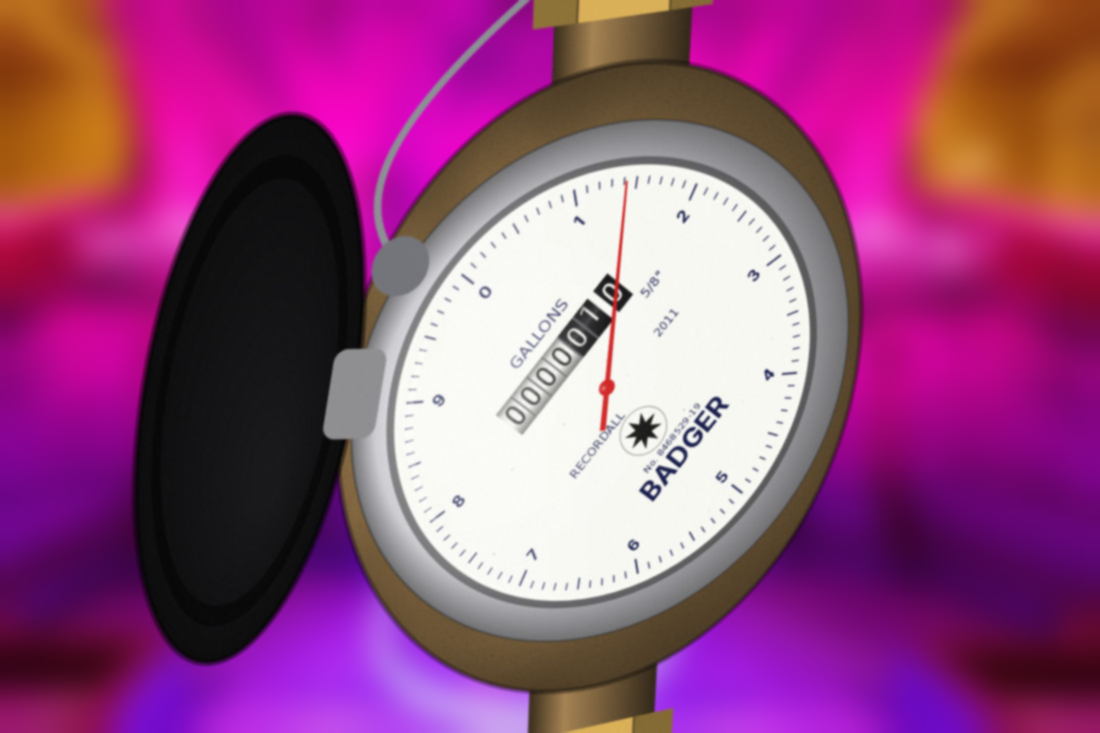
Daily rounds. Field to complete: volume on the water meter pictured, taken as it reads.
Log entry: 11.4 gal
